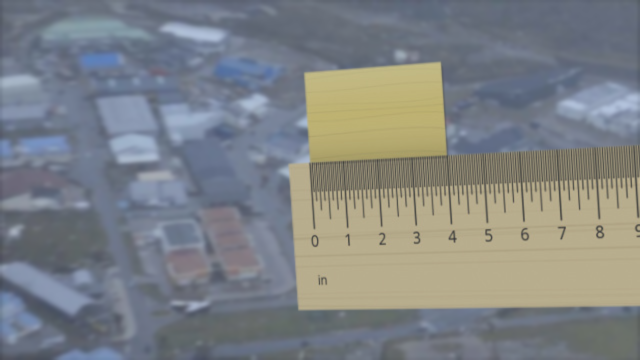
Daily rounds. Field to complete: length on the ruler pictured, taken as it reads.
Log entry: 4 in
